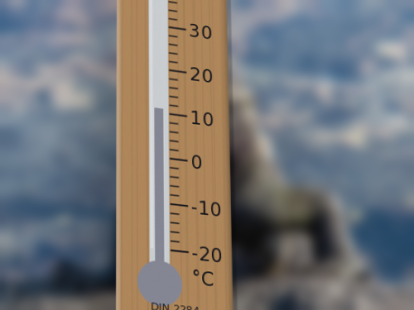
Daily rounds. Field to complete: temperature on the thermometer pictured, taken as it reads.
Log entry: 11 °C
